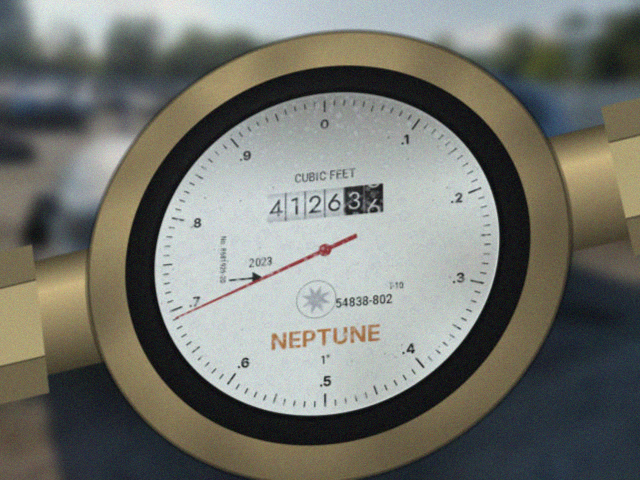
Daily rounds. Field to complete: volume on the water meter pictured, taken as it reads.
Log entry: 412635.69 ft³
